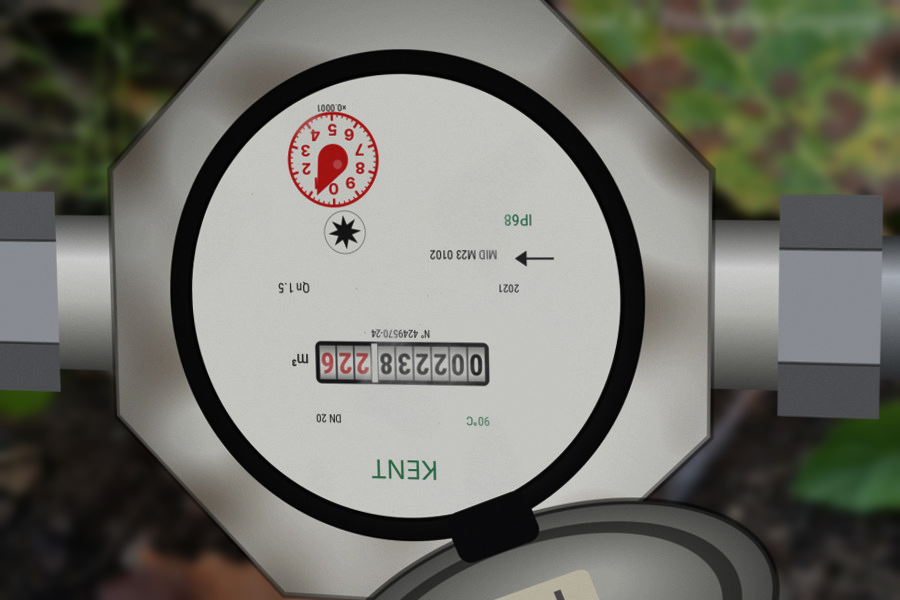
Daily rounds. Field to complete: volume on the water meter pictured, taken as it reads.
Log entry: 2238.2260 m³
